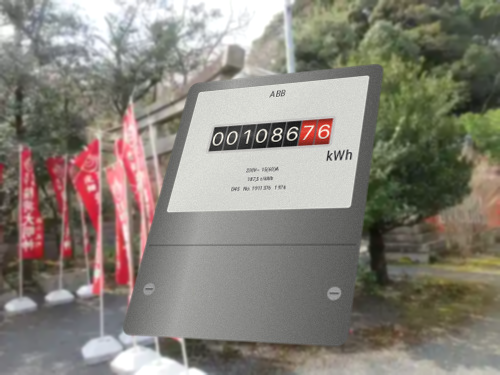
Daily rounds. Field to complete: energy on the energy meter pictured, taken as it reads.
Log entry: 1086.76 kWh
